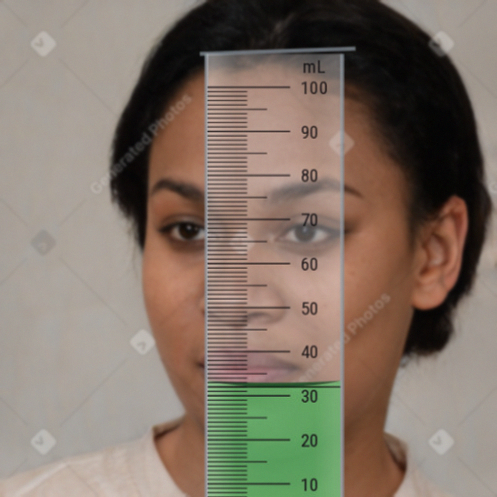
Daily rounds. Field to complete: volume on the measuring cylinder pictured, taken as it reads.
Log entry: 32 mL
